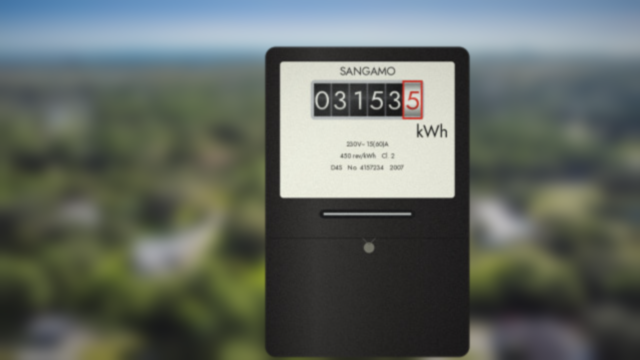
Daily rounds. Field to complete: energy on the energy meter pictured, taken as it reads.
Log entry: 3153.5 kWh
